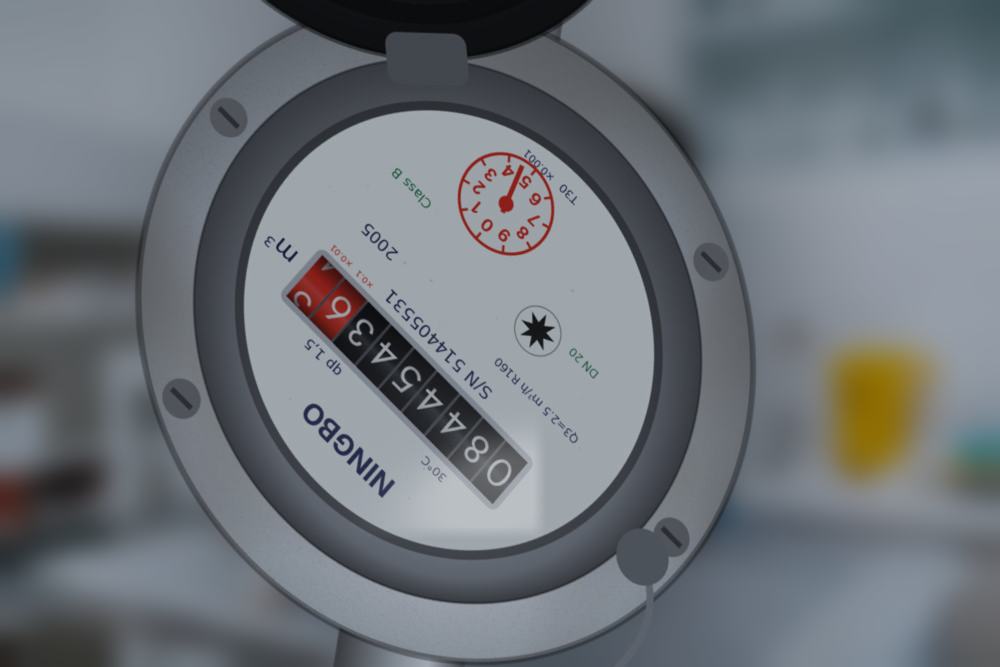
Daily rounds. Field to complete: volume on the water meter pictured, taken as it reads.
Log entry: 844543.634 m³
